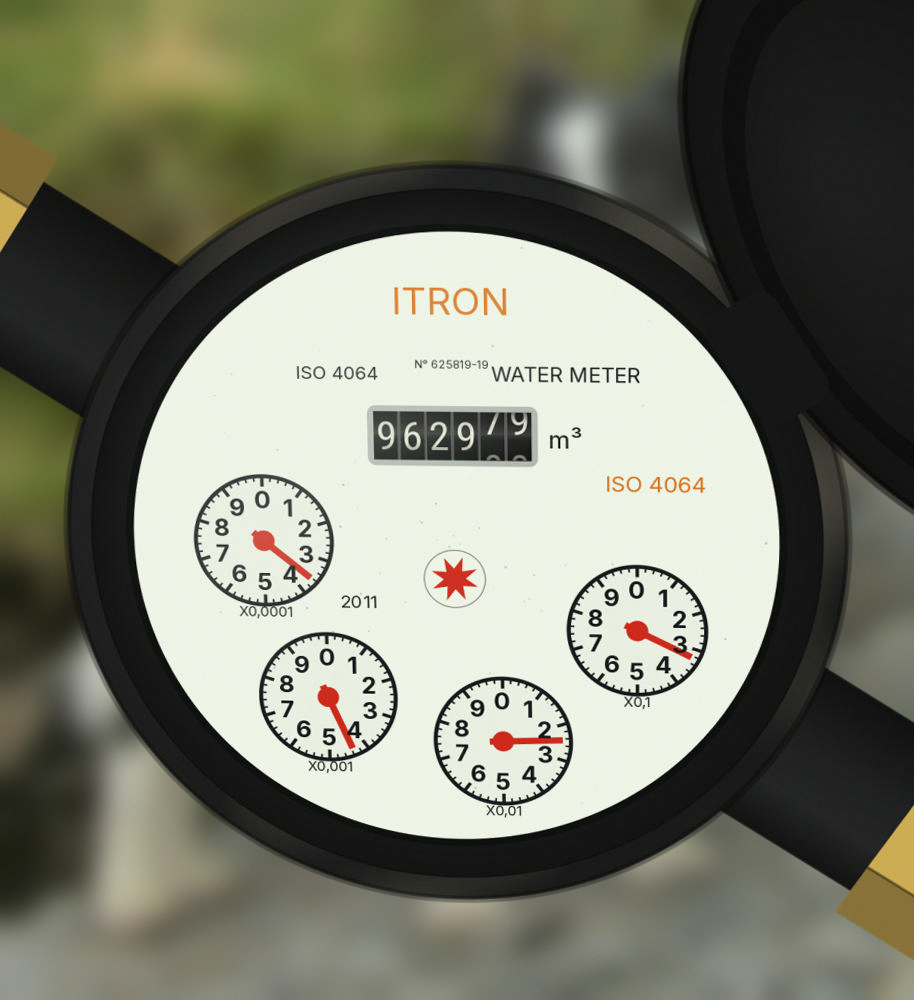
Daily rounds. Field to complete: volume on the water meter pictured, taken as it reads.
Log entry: 962979.3243 m³
